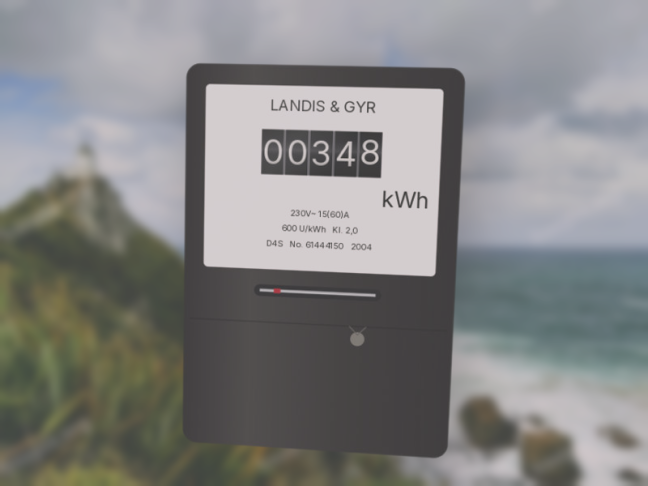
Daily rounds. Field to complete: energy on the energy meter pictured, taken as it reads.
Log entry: 348 kWh
